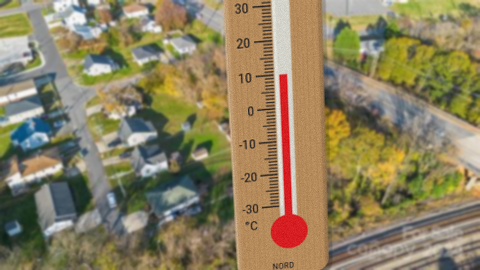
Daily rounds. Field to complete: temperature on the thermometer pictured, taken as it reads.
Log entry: 10 °C
